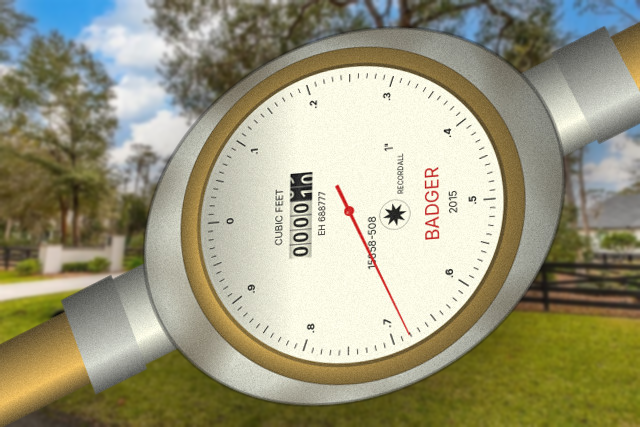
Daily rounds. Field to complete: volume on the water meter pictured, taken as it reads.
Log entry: 9.68 ft³
